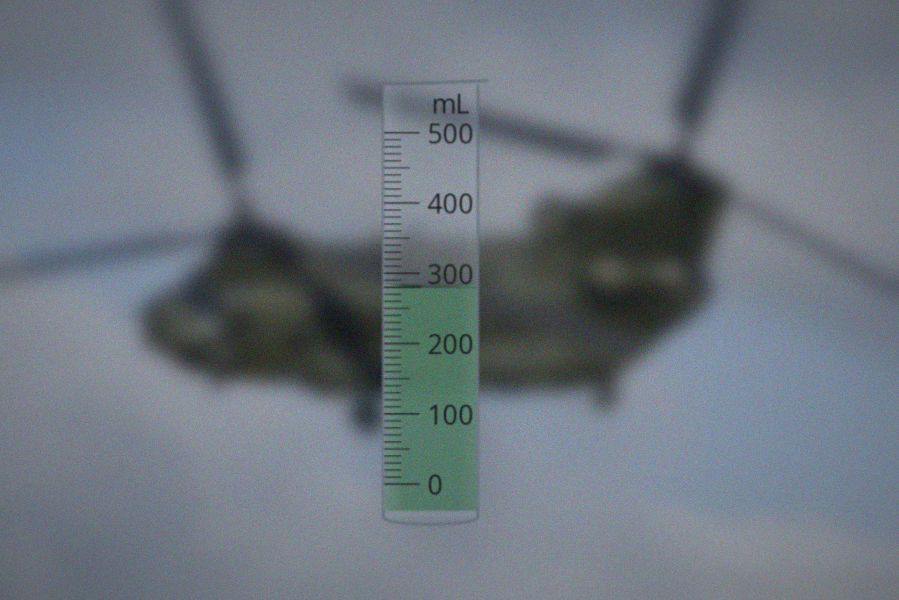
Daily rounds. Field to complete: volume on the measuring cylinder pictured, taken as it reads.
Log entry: 280 mL
